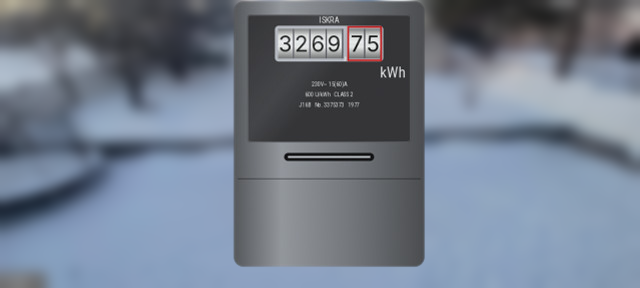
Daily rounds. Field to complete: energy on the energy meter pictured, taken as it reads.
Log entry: 3269.75 kWh
